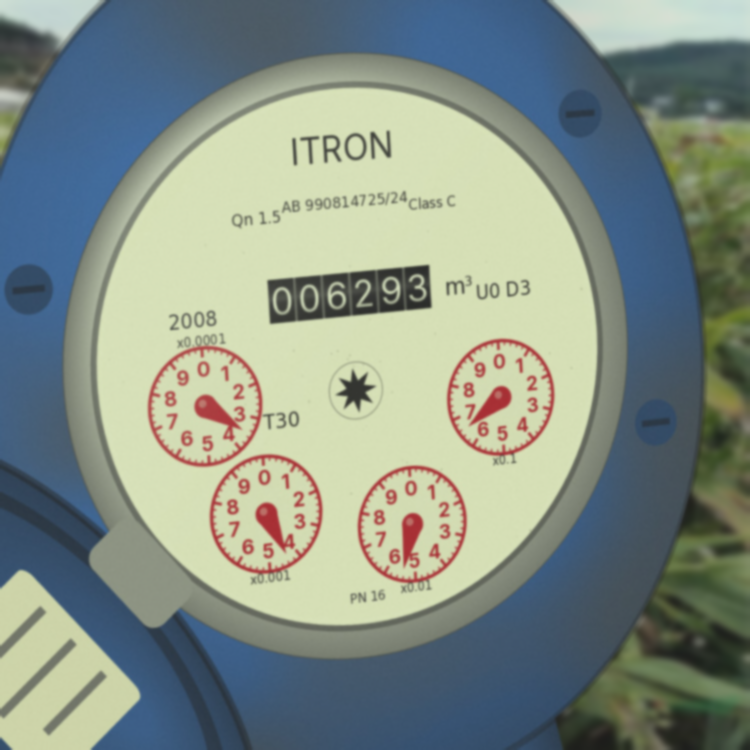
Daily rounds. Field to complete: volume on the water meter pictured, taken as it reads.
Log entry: 6293.6543 m³
